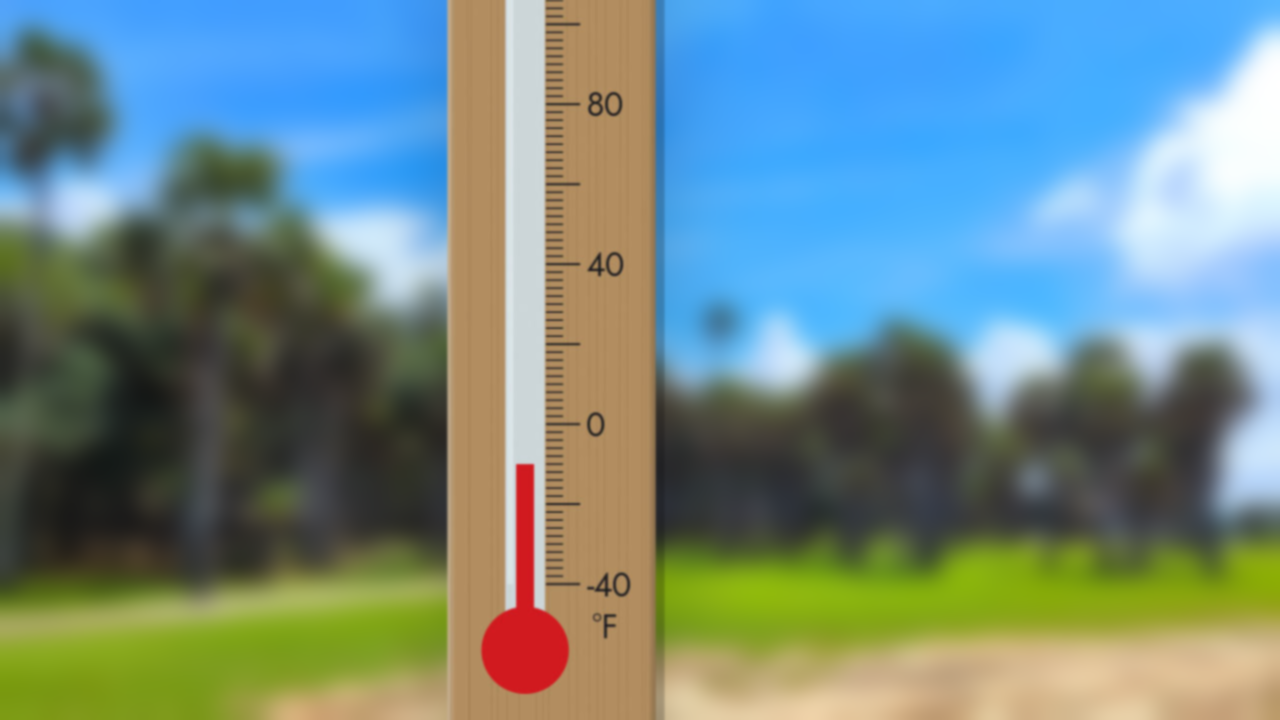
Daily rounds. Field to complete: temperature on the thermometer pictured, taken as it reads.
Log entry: -10 °F
